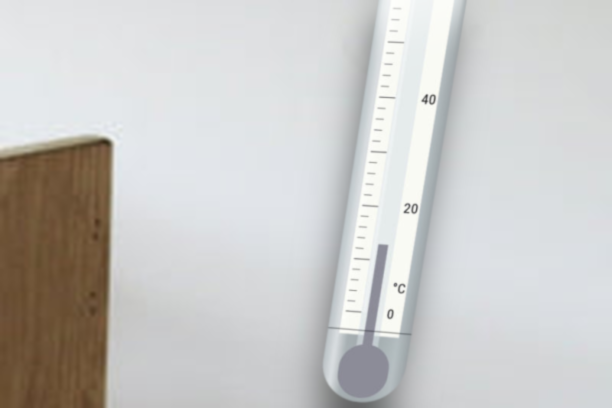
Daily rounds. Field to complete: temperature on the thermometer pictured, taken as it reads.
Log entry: 13 °C
